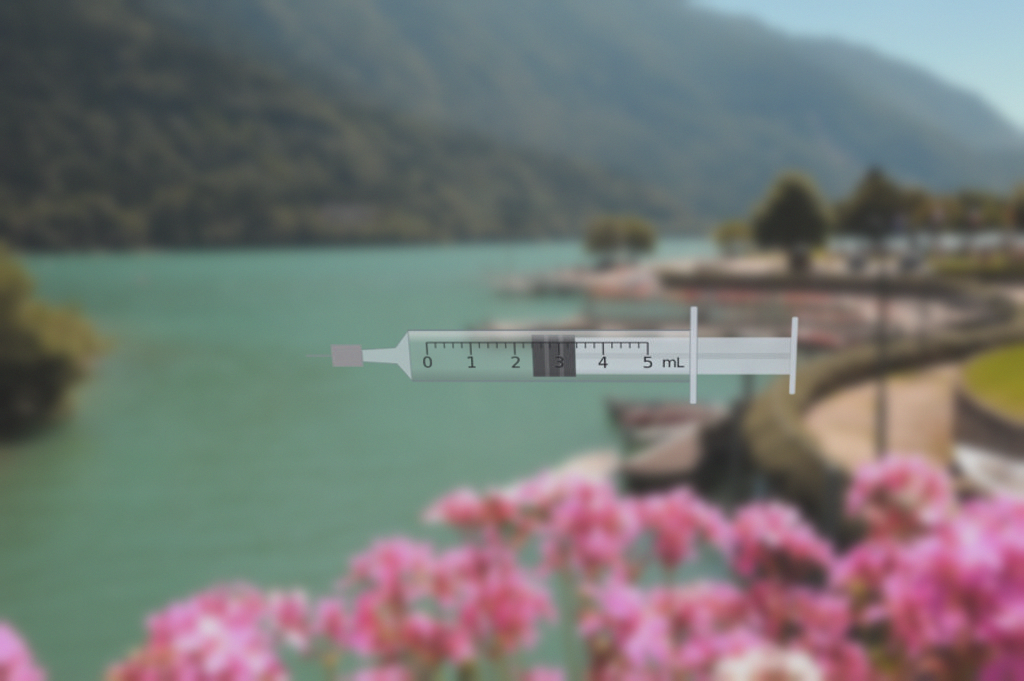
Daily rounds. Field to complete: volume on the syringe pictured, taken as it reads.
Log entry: 2.4 mL
